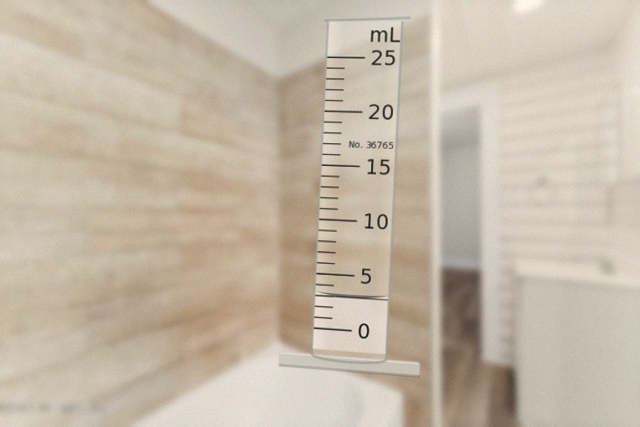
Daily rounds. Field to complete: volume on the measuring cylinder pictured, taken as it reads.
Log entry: 3 mL
